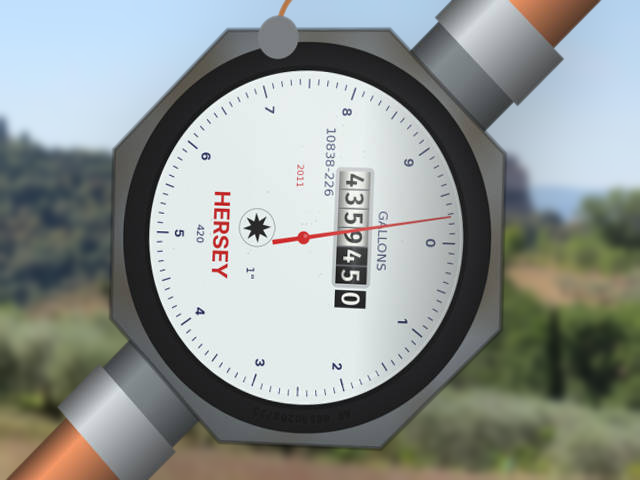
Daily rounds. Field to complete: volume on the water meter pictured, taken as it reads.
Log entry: 4359449.7 gal
